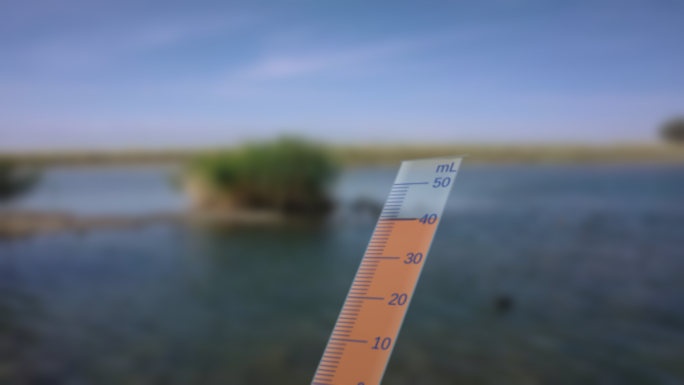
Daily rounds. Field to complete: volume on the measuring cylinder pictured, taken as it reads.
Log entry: 40 mL
